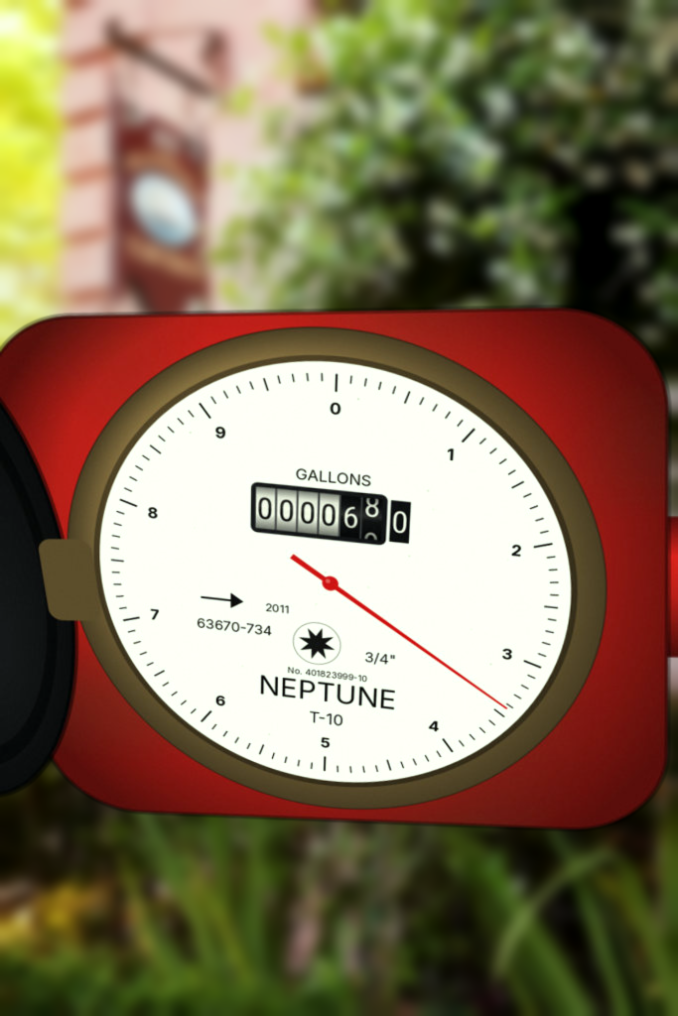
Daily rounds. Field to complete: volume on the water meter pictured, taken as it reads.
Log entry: 683.4 gal
